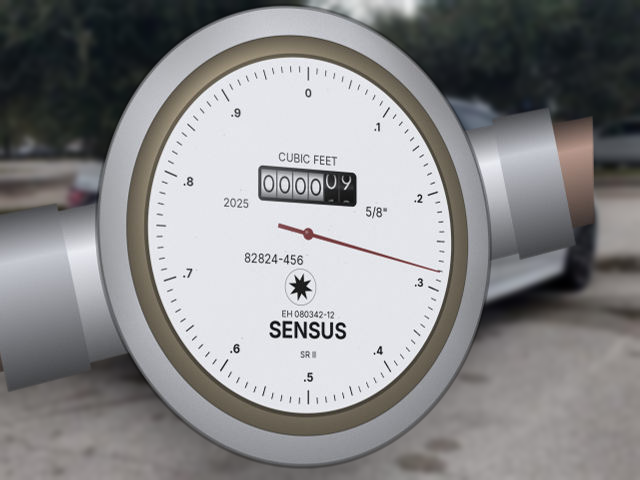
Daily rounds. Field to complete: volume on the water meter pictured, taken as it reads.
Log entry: 9.28 ft³
